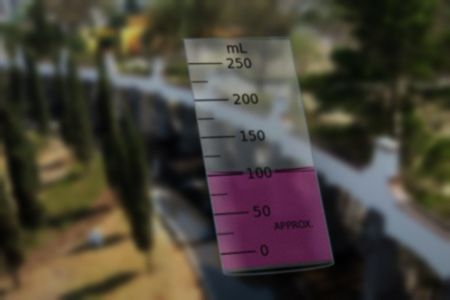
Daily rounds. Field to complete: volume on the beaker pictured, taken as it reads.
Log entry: 100 mL
